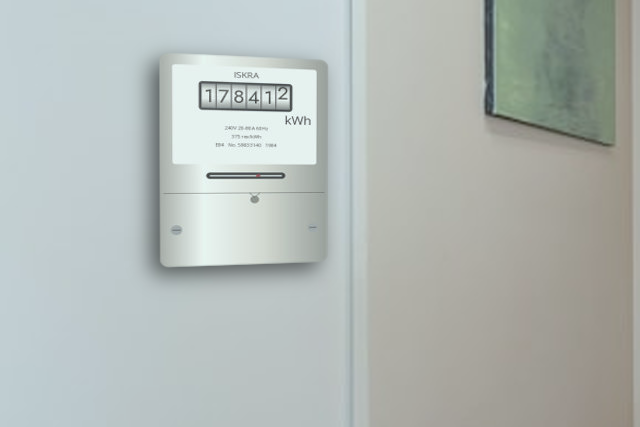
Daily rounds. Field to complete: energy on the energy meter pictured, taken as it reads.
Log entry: 178412 kWh
